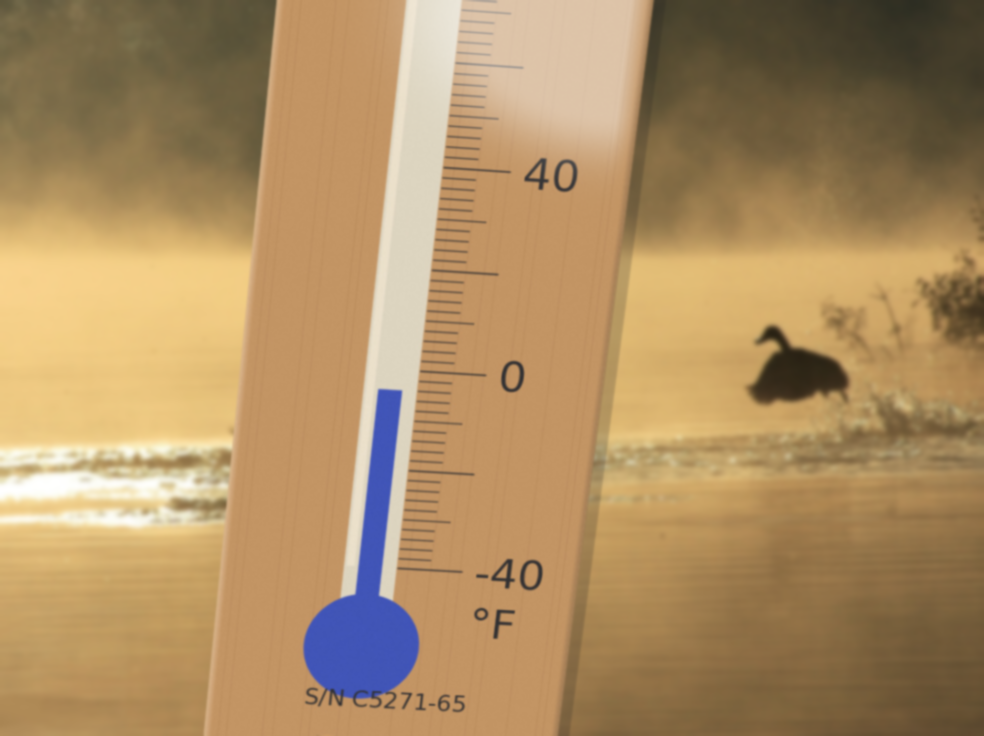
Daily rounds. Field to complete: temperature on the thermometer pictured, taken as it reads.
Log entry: -4 °F
